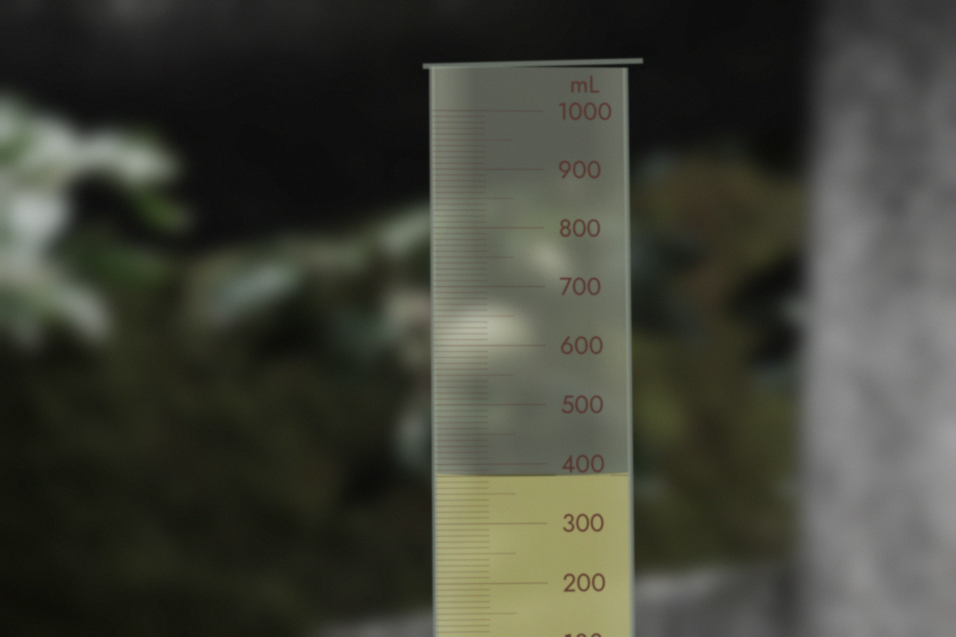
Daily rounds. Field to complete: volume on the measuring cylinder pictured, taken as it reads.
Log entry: 380 mL
